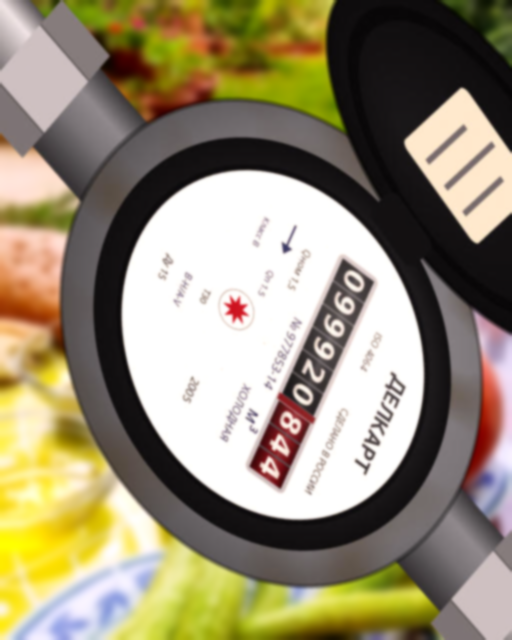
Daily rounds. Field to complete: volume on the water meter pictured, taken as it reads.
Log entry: 99920.844 m³
